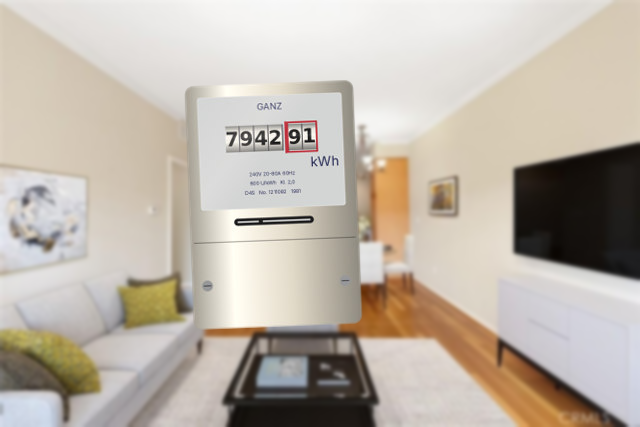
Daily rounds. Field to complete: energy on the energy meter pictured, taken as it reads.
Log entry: 7942.91 kWh
